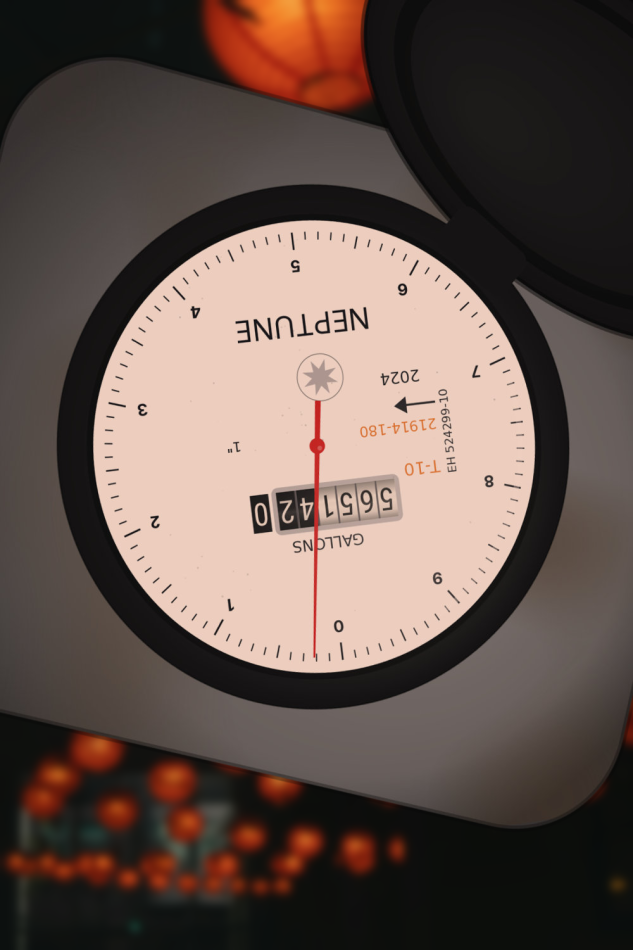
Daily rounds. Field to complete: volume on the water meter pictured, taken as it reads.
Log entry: 5651420.2 gal
